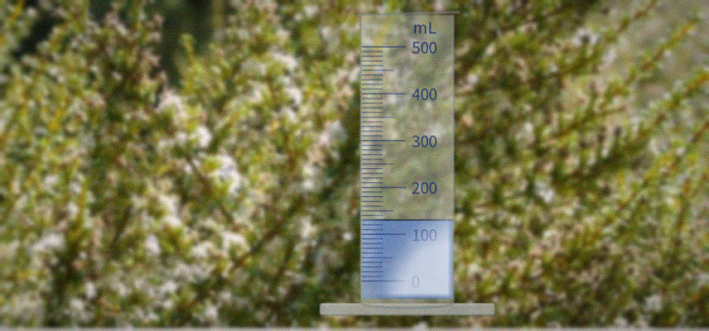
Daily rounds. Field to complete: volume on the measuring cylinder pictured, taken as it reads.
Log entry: 130 mL
